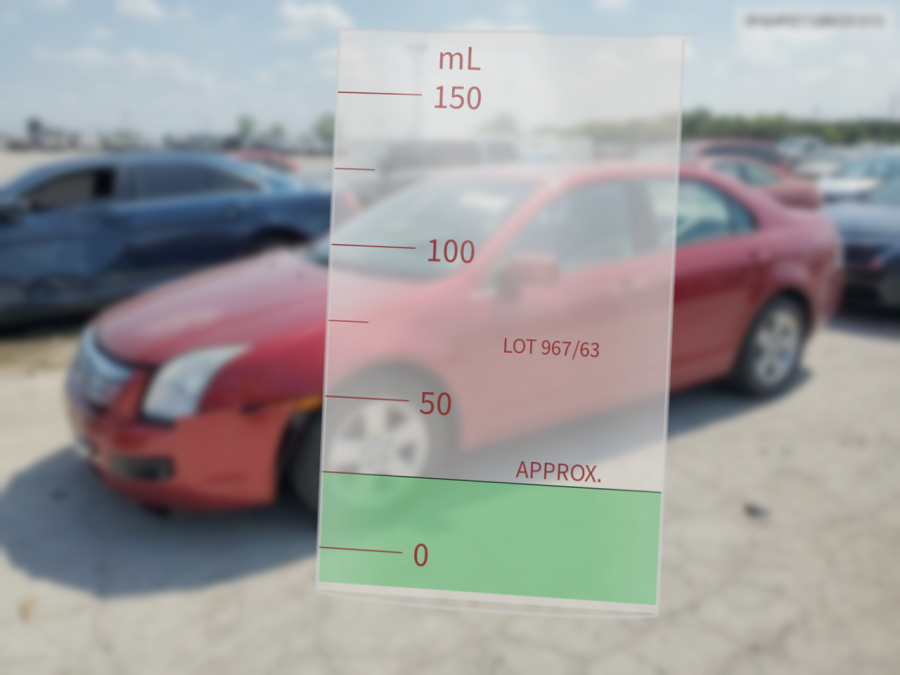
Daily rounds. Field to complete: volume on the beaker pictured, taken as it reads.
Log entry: 25 mL
